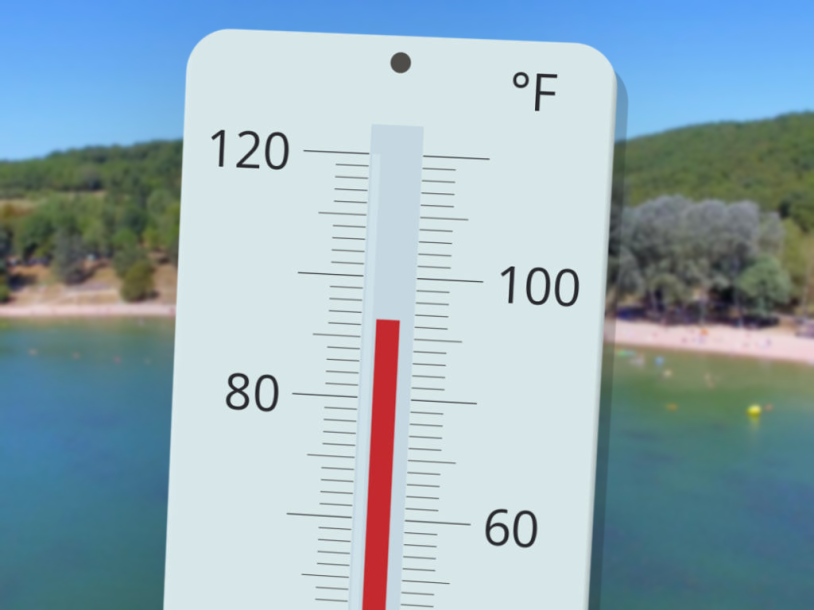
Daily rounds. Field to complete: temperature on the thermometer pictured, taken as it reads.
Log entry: 93 °F
